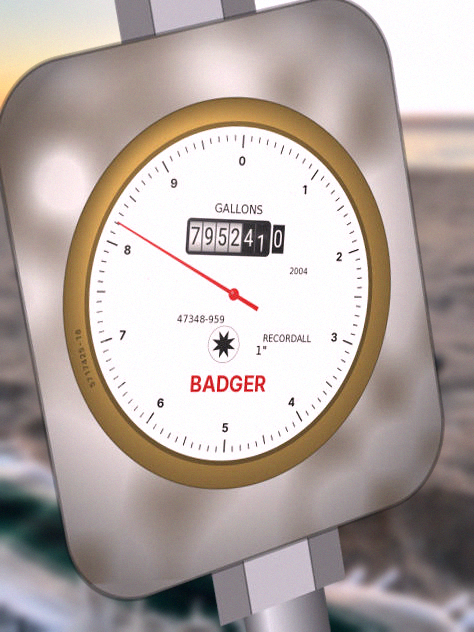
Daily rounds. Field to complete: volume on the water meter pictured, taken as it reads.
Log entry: 7952408.2 gal
